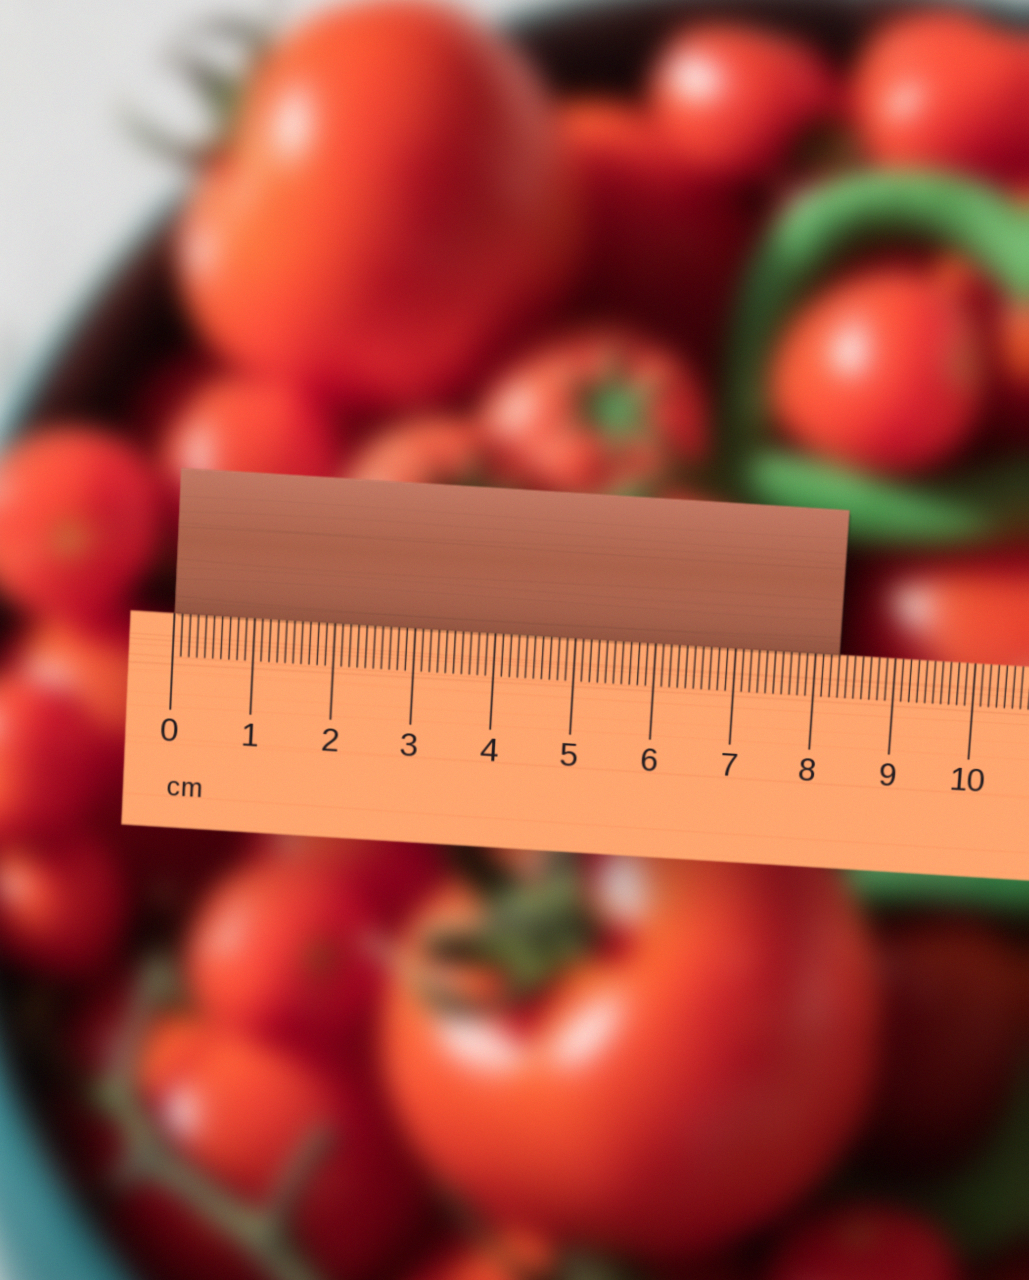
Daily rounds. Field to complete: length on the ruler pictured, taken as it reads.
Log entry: 8.3 cm
